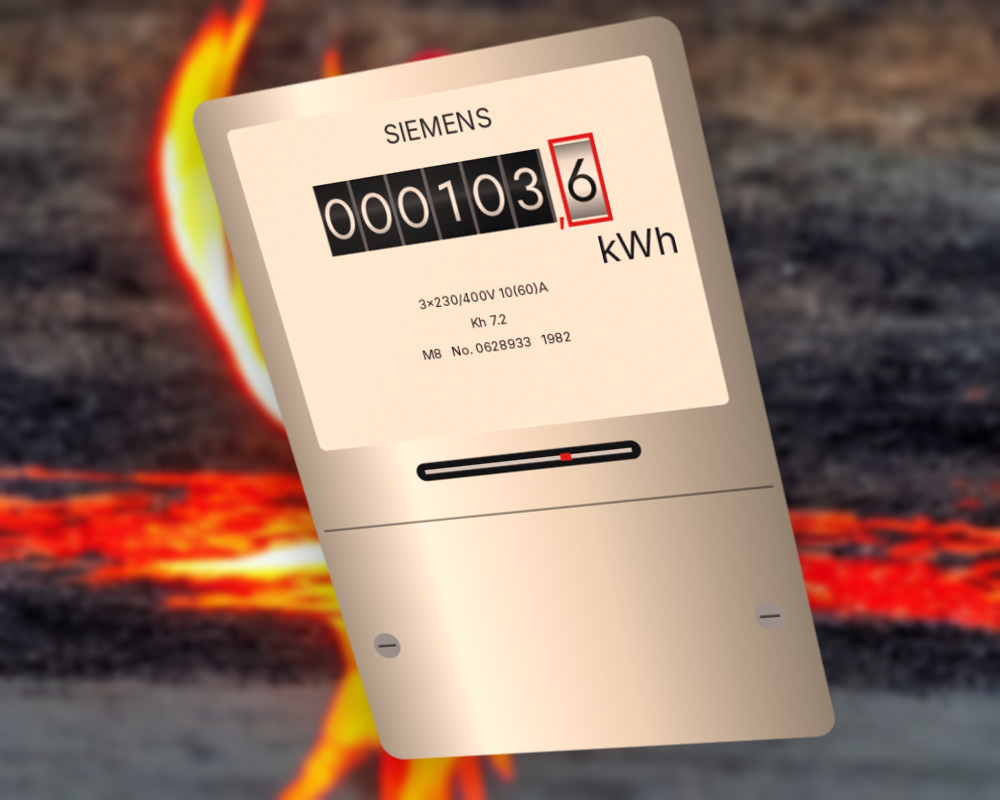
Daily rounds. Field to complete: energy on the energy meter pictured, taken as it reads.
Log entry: 103.6 kWh
